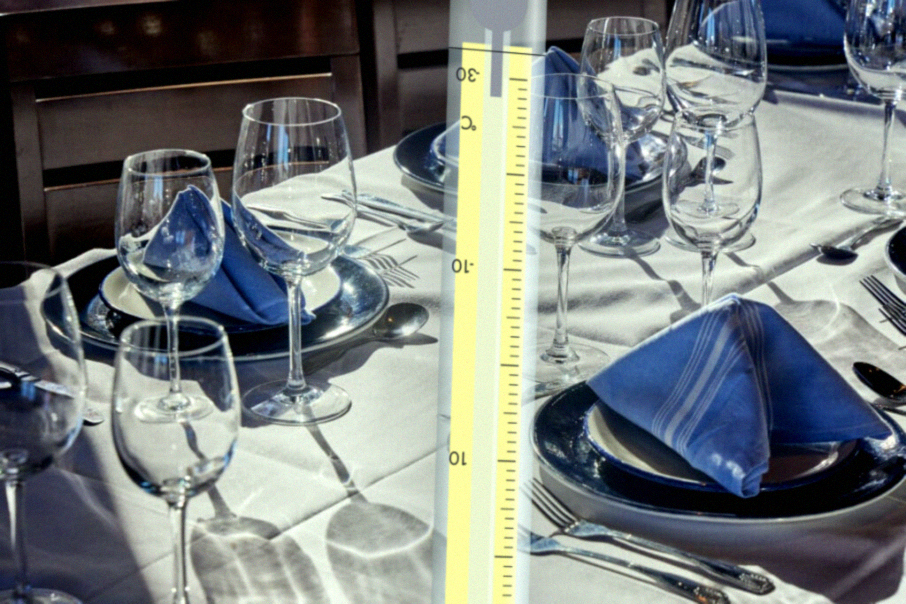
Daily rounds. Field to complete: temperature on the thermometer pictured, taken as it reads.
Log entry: -28 °C
